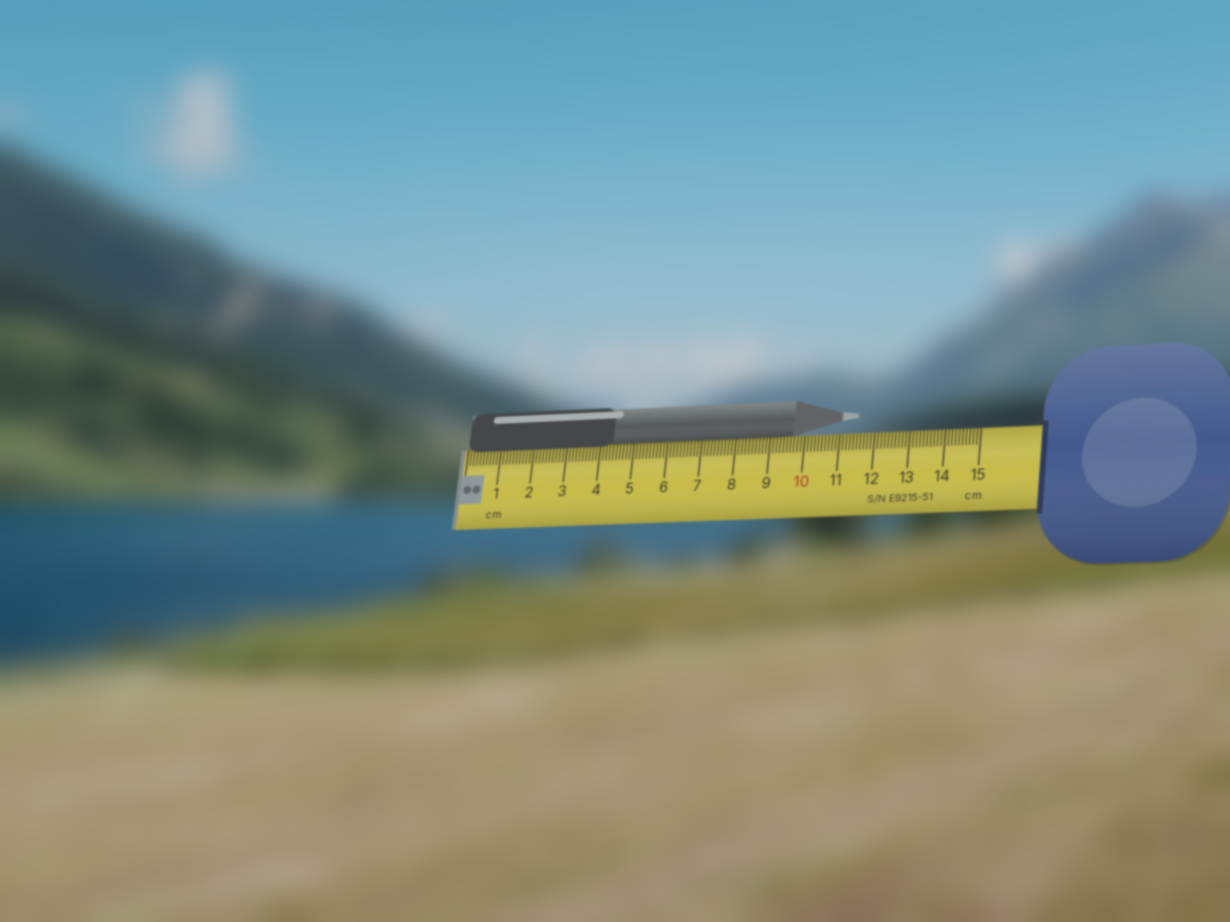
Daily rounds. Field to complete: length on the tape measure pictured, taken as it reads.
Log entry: 11.5 cm
